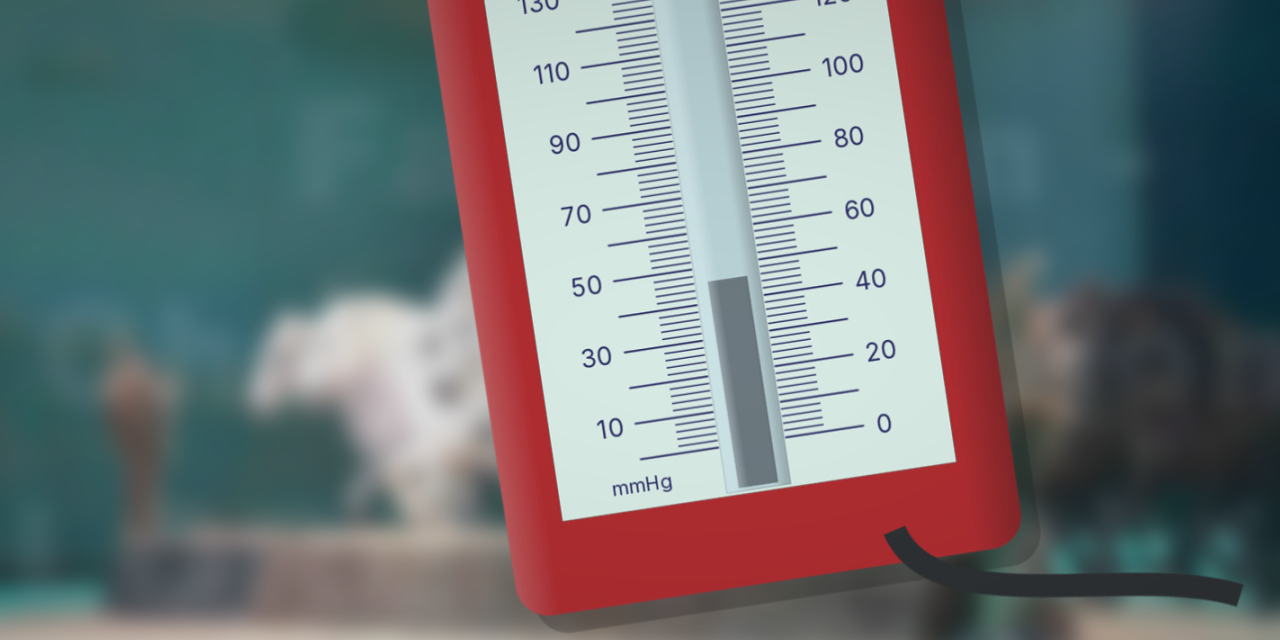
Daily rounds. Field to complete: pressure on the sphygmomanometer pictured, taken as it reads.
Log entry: 46 mmHg
